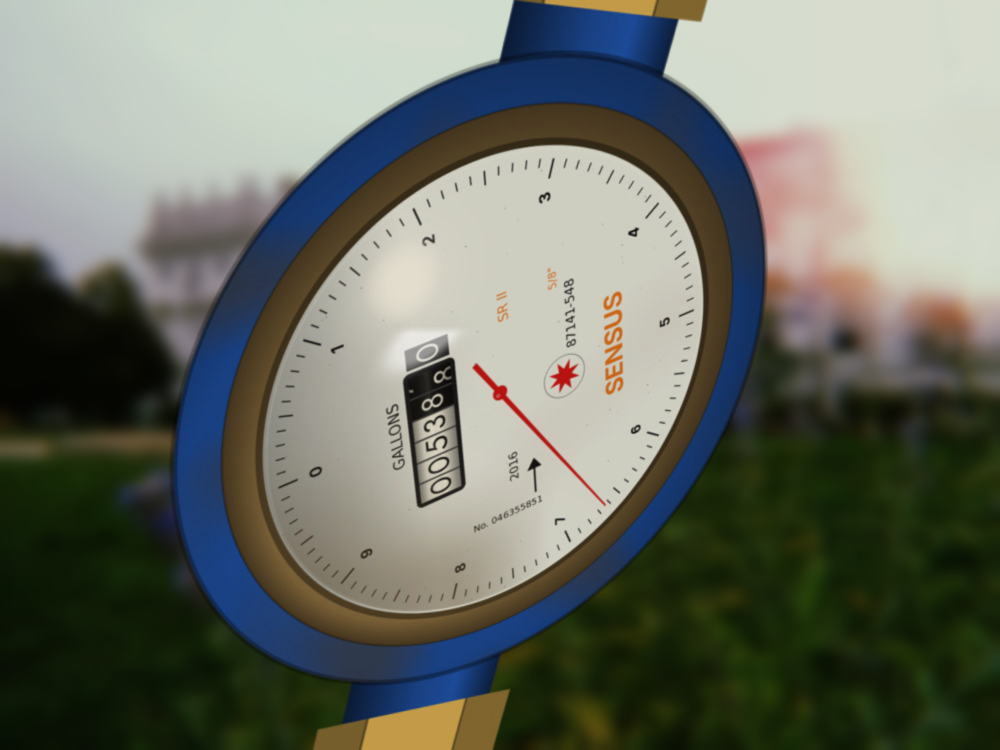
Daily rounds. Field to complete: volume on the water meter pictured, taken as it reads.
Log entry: 53876.6 gal
